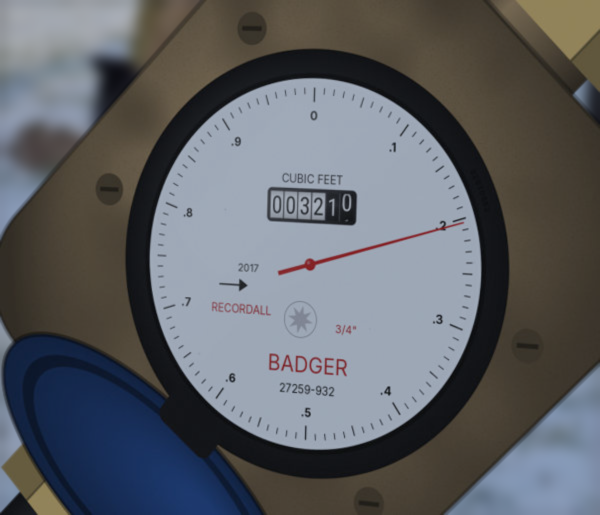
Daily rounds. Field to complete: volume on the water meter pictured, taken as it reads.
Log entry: 3210.20 ft³
